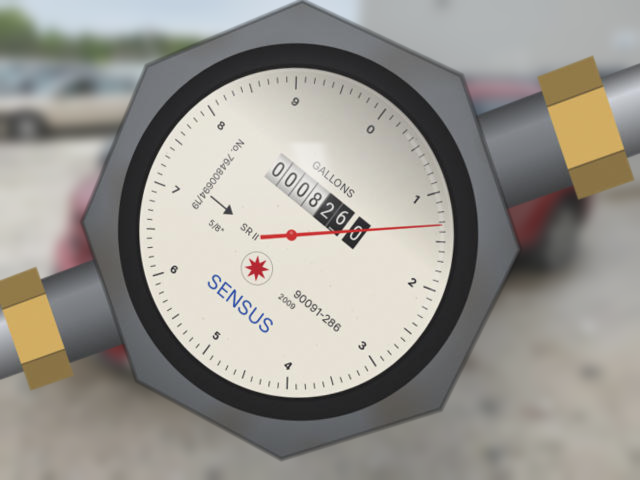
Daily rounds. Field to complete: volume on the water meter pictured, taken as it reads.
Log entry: 8261.3 gal
